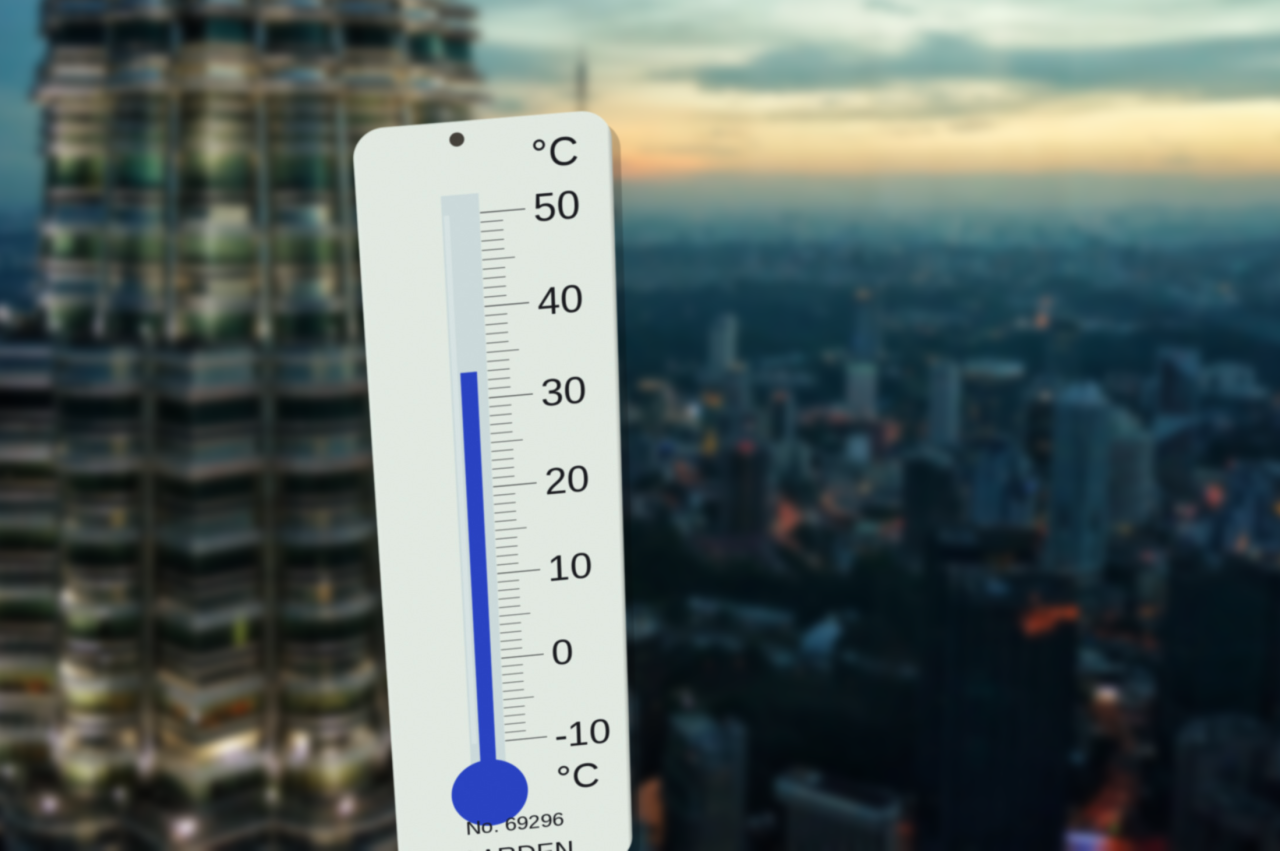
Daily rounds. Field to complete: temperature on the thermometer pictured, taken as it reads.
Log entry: 33 °C
